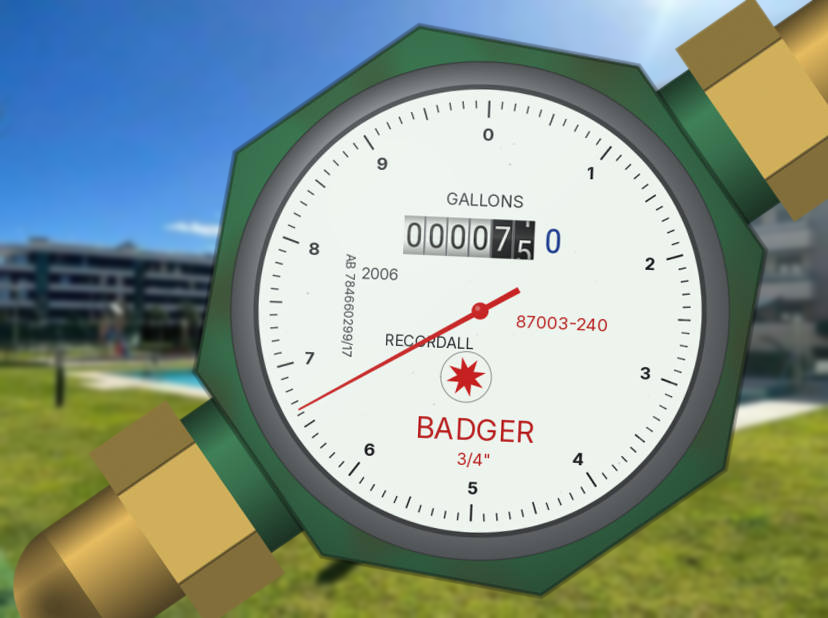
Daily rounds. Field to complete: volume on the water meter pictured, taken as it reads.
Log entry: 746.6 gal
